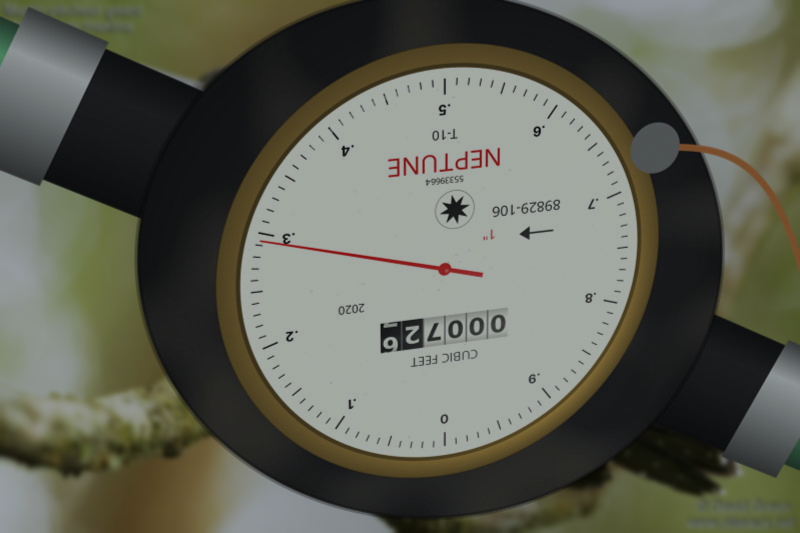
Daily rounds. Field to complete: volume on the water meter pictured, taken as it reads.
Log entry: 726.29 ft³
